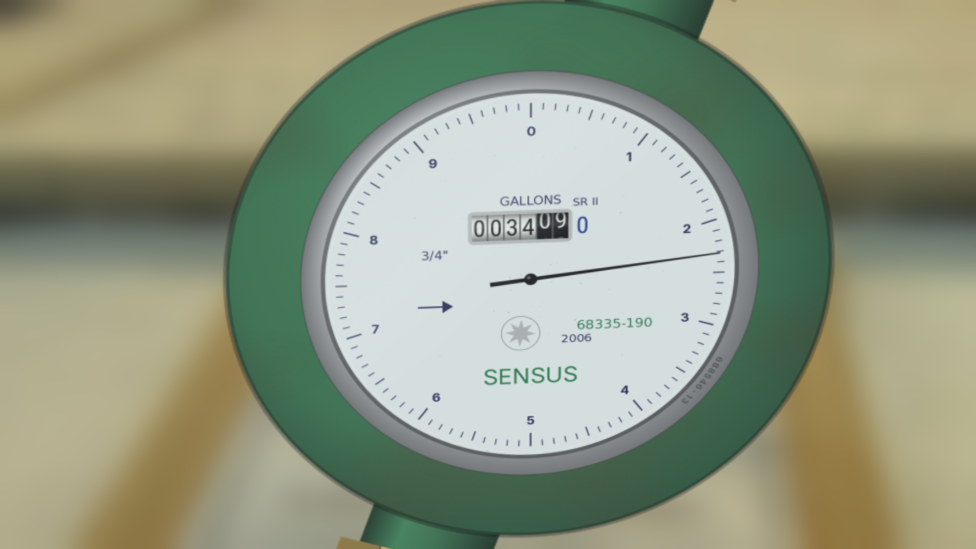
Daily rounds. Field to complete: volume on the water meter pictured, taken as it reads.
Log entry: 34092.3 gal
